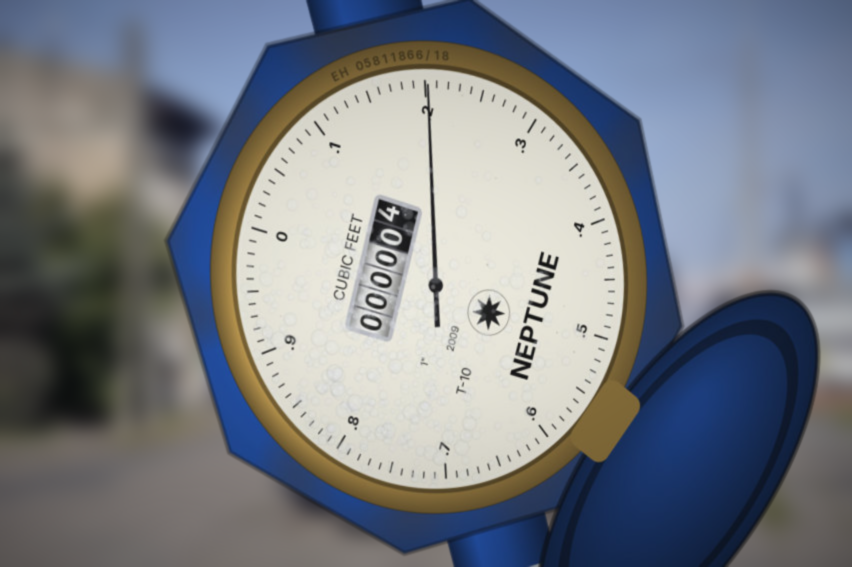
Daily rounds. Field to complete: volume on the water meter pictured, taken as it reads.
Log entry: 4.20 ft³
